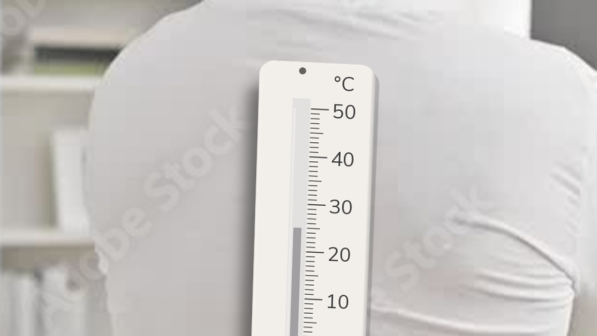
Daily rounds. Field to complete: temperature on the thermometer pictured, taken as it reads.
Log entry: 25 °C
